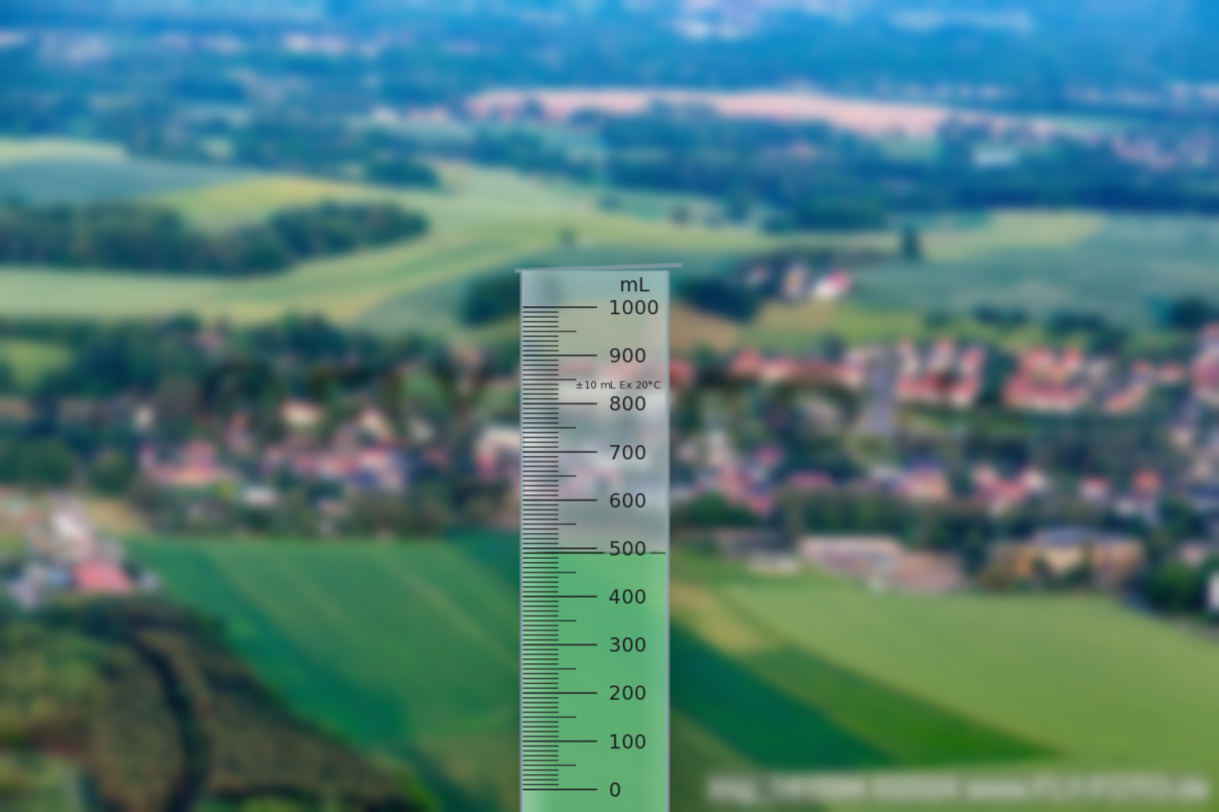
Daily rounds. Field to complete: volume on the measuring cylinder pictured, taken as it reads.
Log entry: 490 mL
